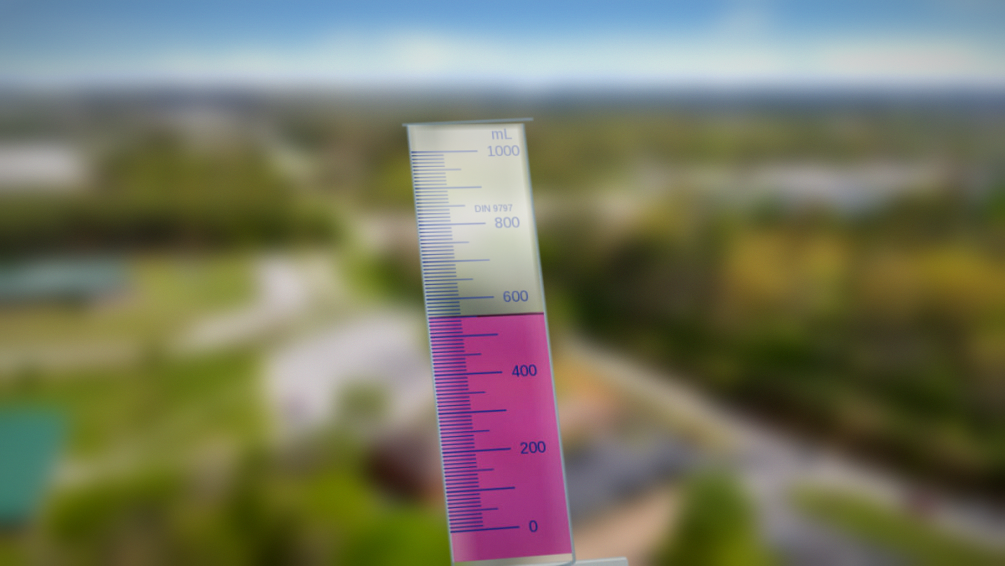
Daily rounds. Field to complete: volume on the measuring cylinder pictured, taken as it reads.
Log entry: 550 mL
